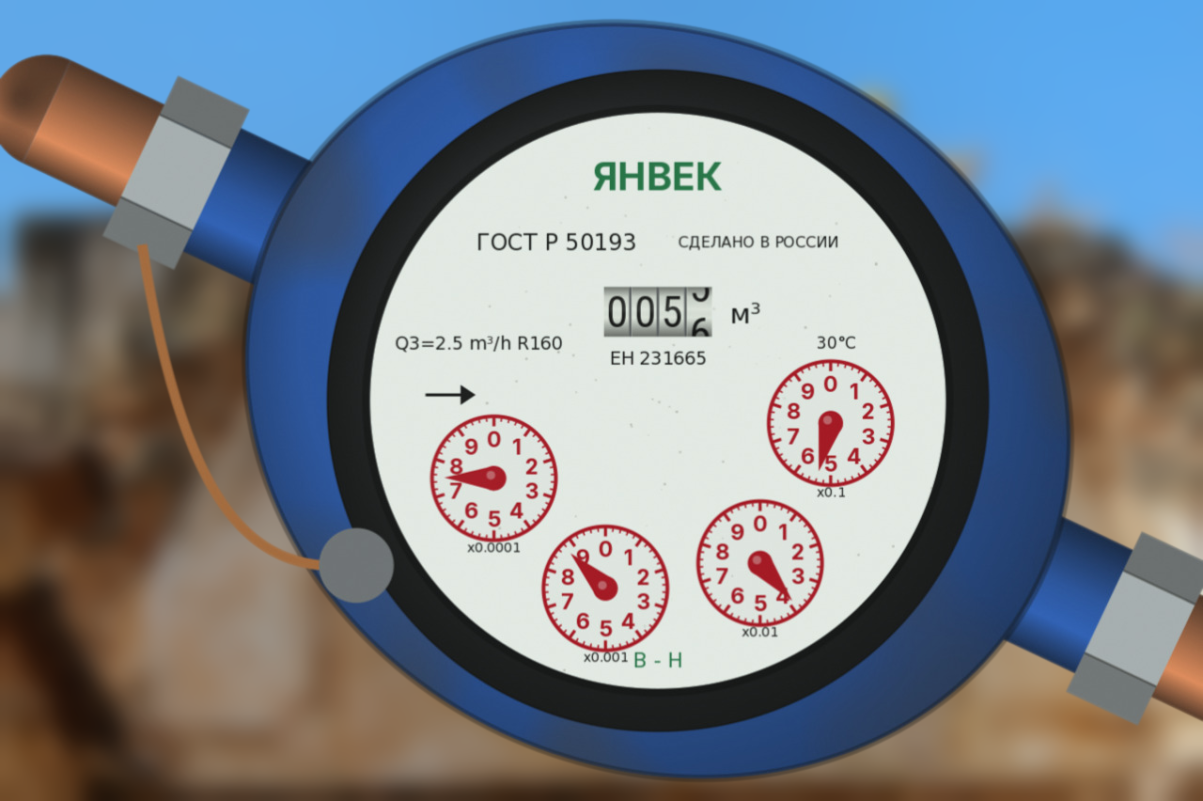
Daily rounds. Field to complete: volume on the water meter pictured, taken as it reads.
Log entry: 55.5387 m³
